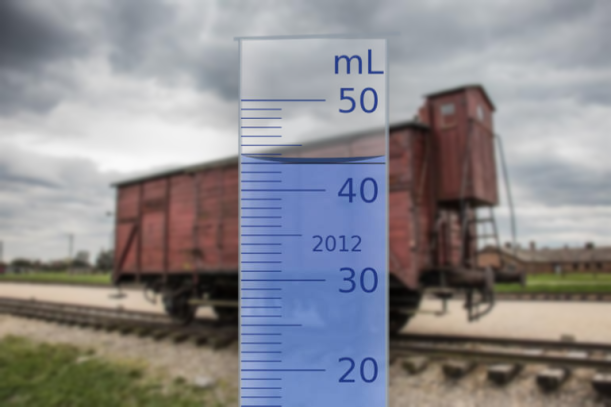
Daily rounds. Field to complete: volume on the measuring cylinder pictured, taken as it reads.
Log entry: 43 mL
